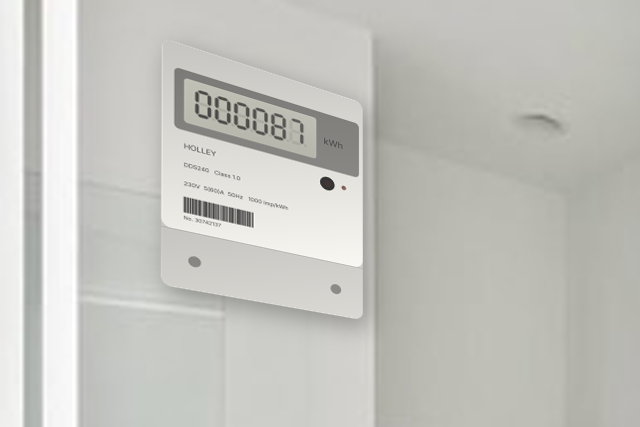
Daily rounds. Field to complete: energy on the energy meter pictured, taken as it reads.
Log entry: 87 kWh
